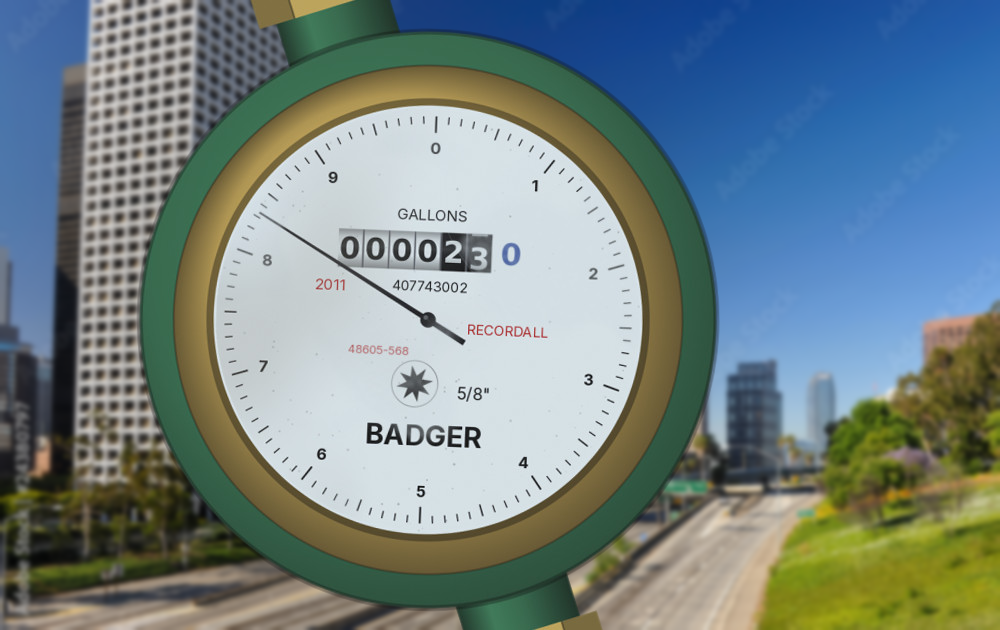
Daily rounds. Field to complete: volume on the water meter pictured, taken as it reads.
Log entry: 228.3 gal
